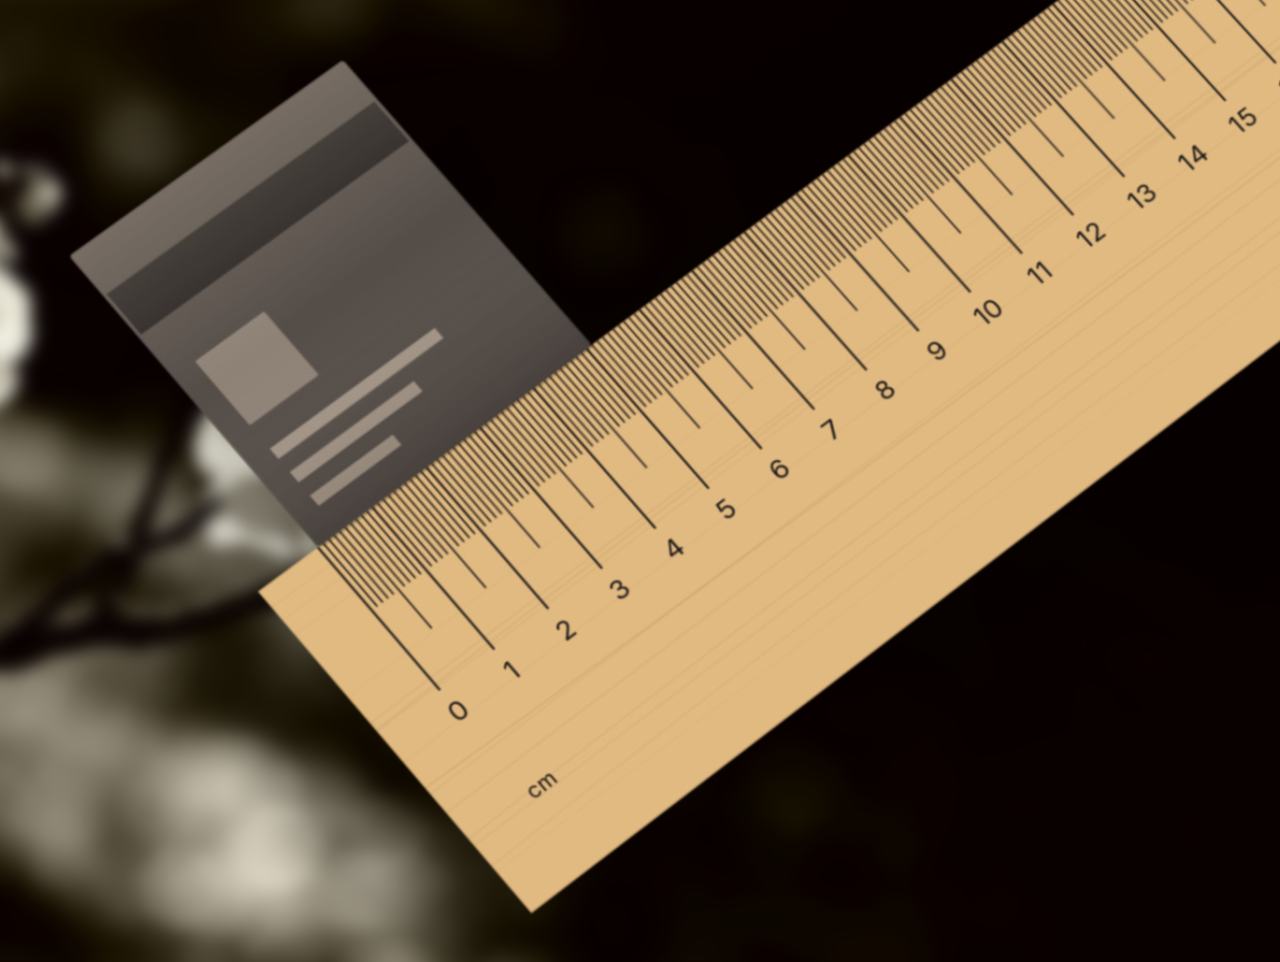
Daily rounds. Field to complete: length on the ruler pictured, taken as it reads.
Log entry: 5.1 cm
